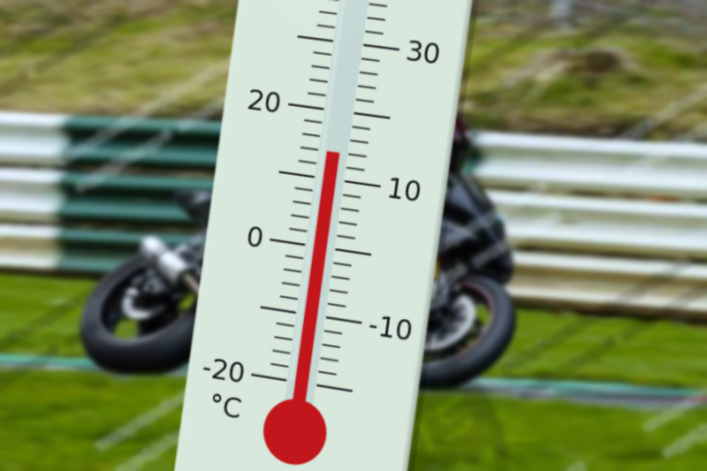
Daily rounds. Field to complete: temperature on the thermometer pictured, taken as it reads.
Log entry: 14 °C
